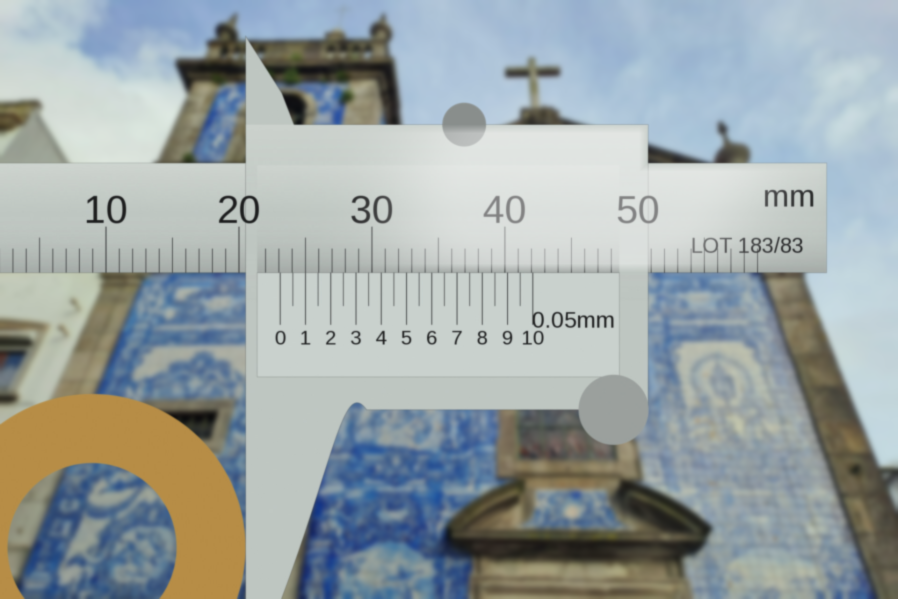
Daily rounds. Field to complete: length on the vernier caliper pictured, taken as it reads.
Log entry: 23.1 mm
